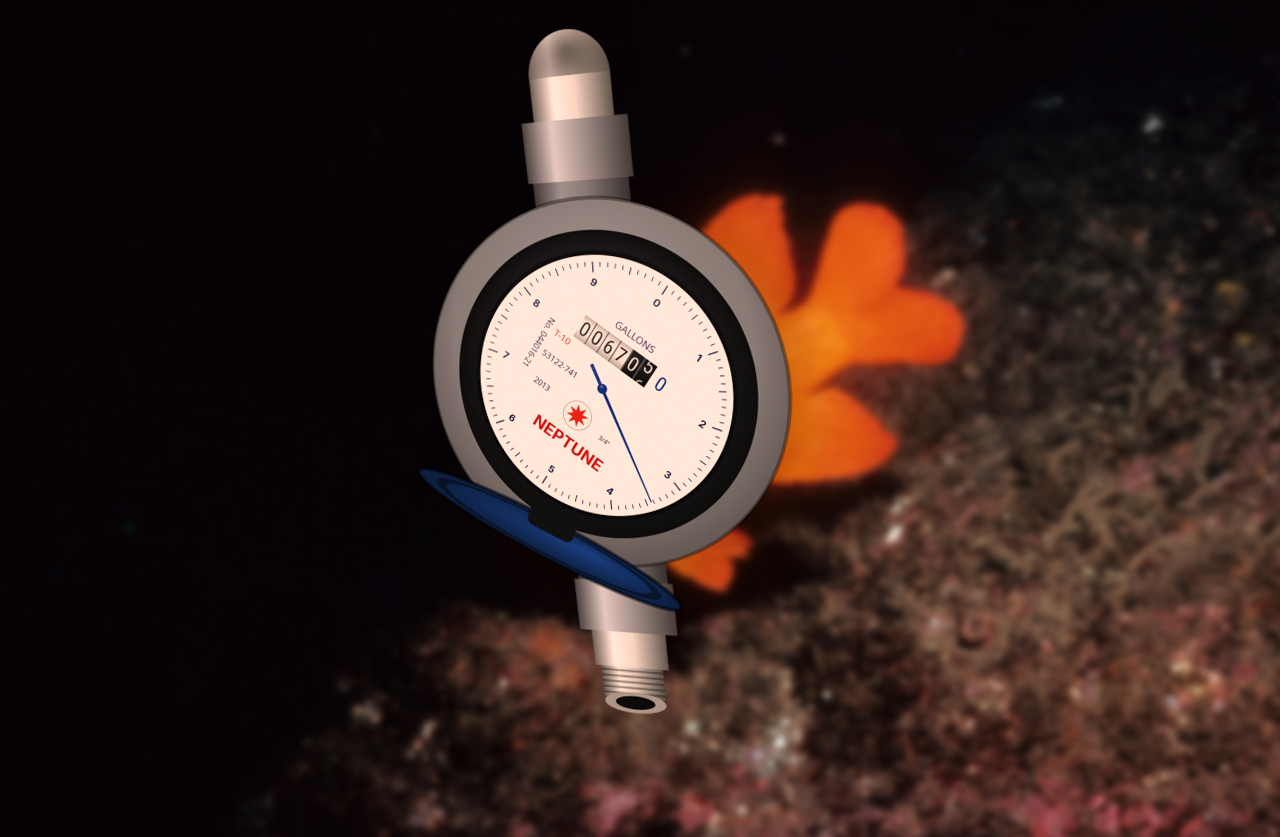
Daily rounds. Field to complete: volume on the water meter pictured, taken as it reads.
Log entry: 67053.4 gal
